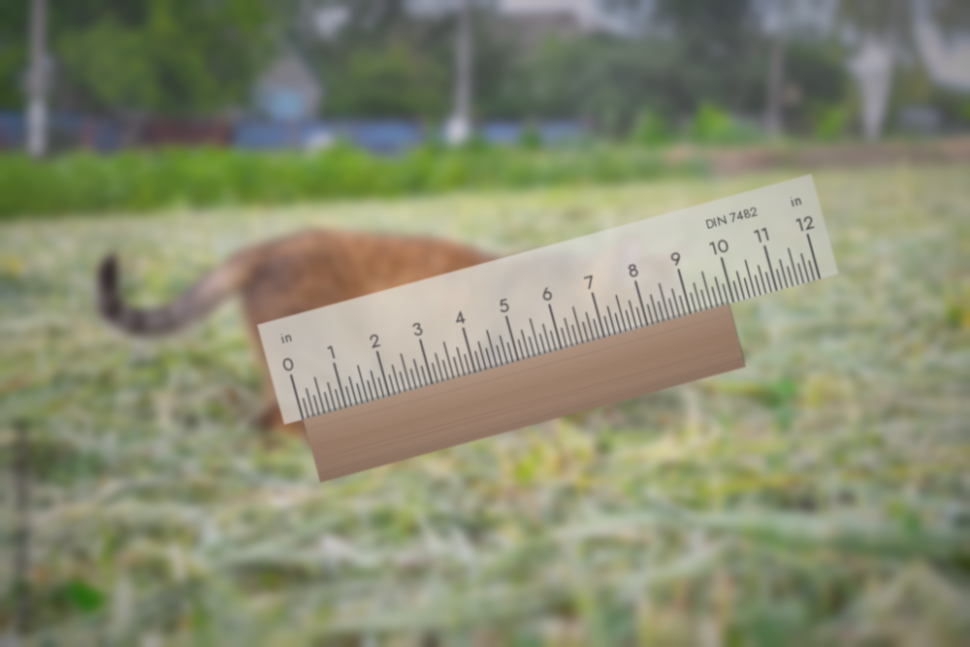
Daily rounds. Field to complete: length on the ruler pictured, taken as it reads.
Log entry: 9.875 in
